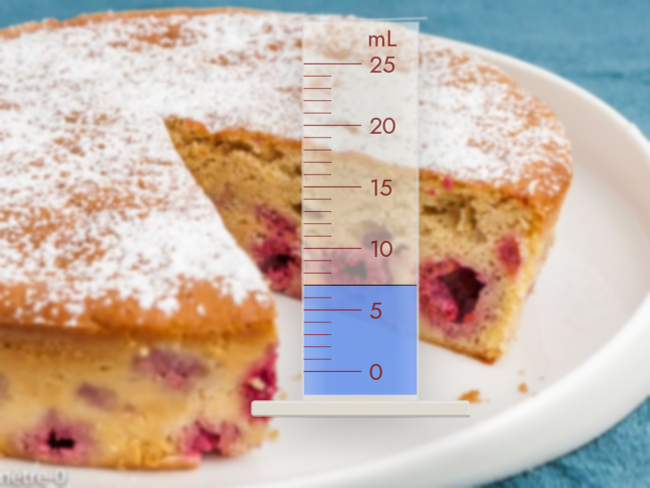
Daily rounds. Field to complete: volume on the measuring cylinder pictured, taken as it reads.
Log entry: 7 mL
